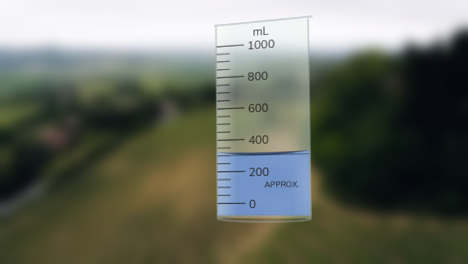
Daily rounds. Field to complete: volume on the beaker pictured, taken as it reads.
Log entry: 300 mL
